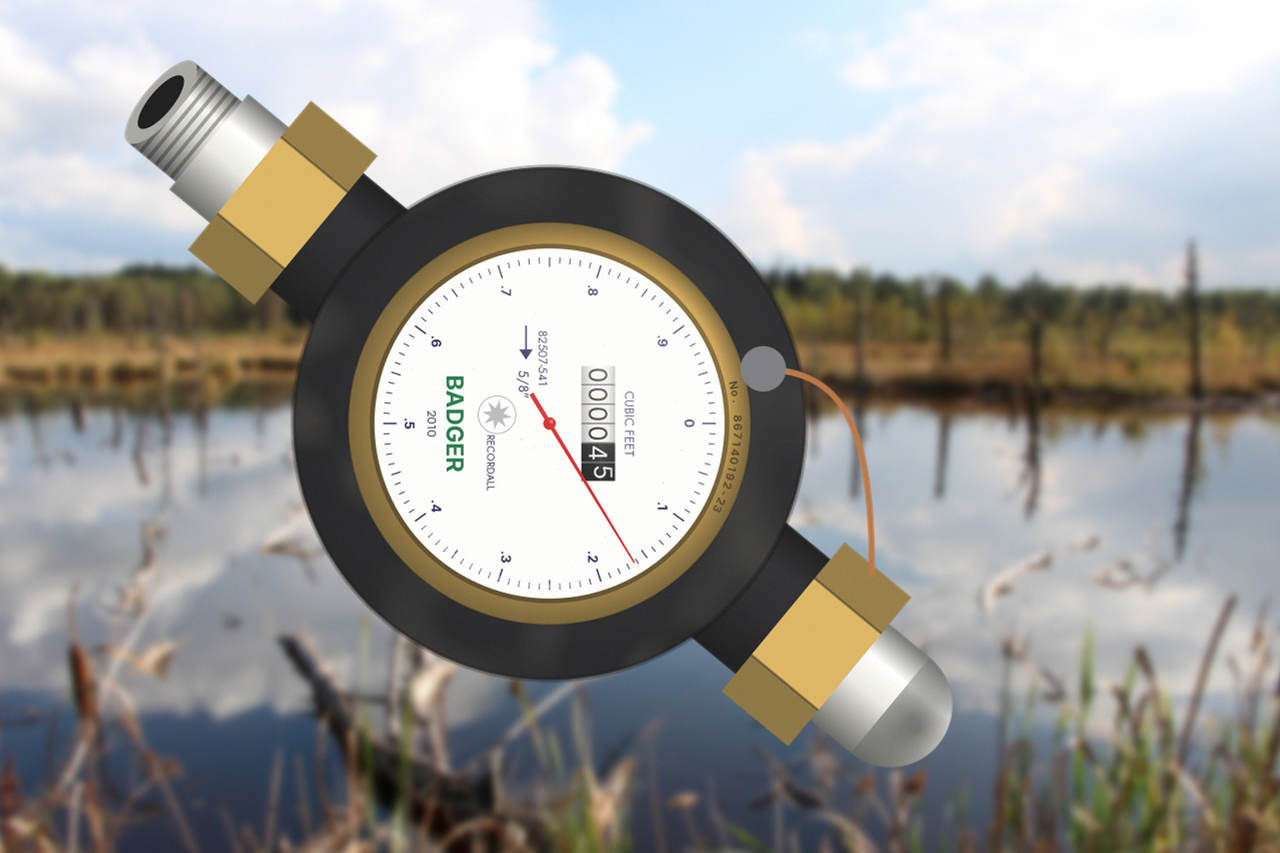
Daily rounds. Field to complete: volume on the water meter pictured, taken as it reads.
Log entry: 45.16 ft³
